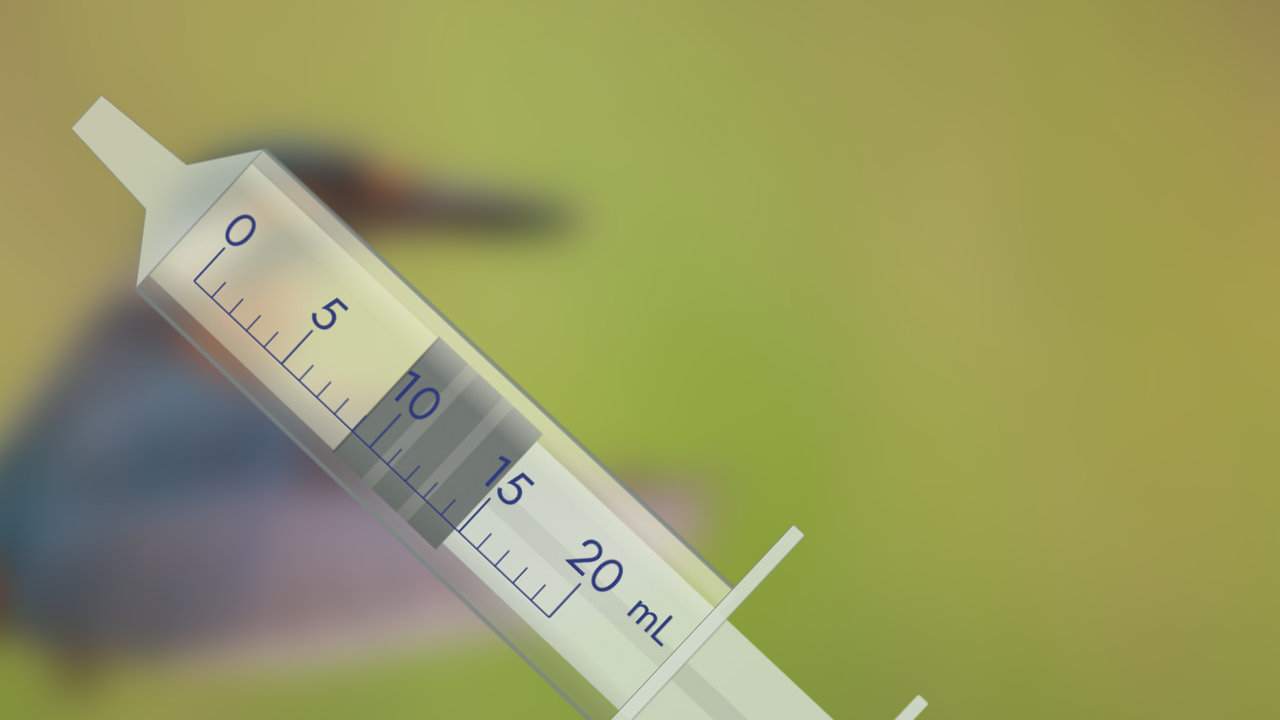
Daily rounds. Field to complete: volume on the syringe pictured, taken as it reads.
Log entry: 9 mL
